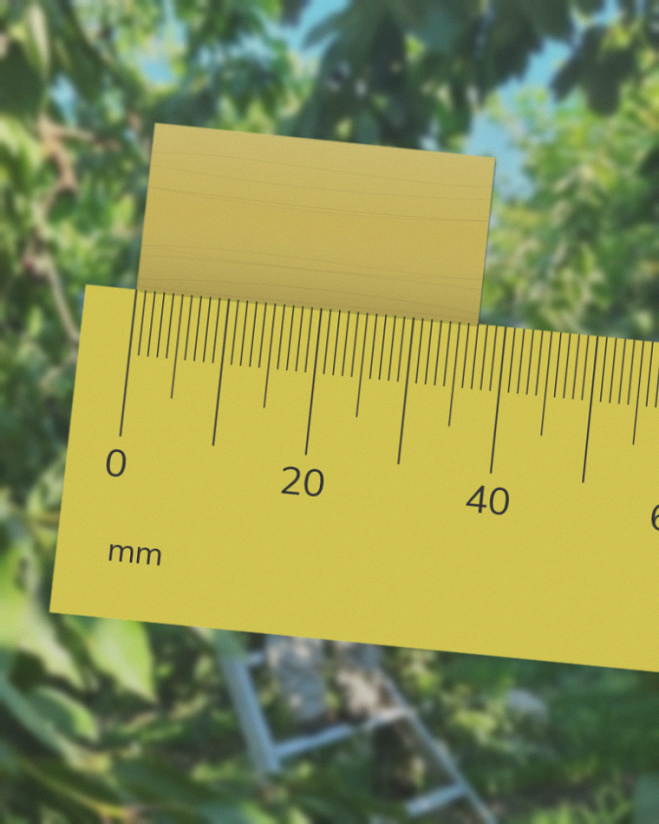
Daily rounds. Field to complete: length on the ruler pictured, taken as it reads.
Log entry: 37 mm
